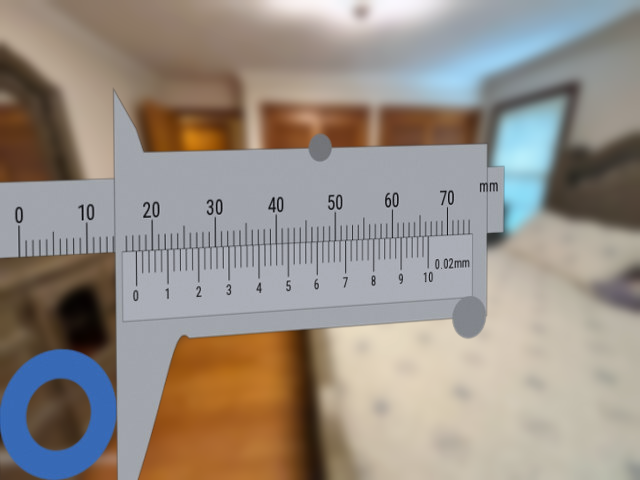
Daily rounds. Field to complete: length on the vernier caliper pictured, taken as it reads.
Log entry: 17.5 mm
